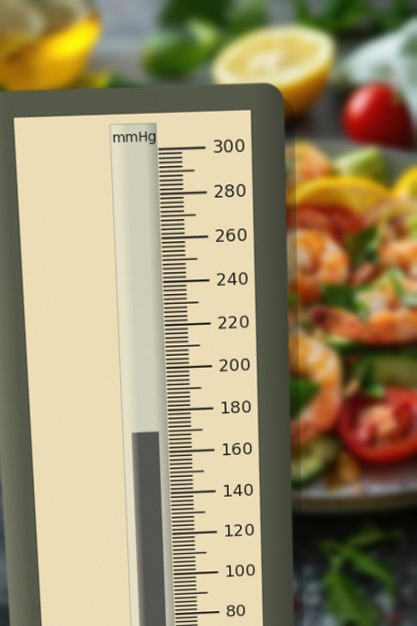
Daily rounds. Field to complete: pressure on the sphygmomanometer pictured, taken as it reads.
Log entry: 170 mmHg
